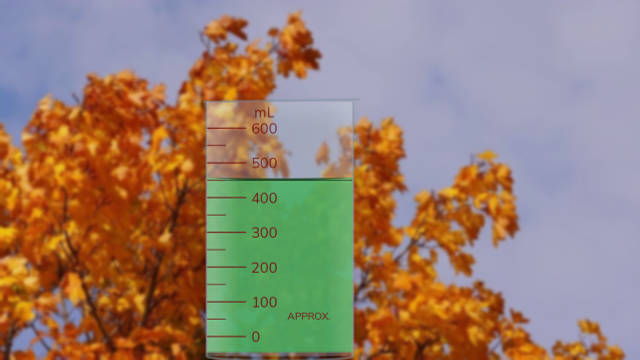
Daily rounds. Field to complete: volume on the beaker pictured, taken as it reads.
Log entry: 450 mL
